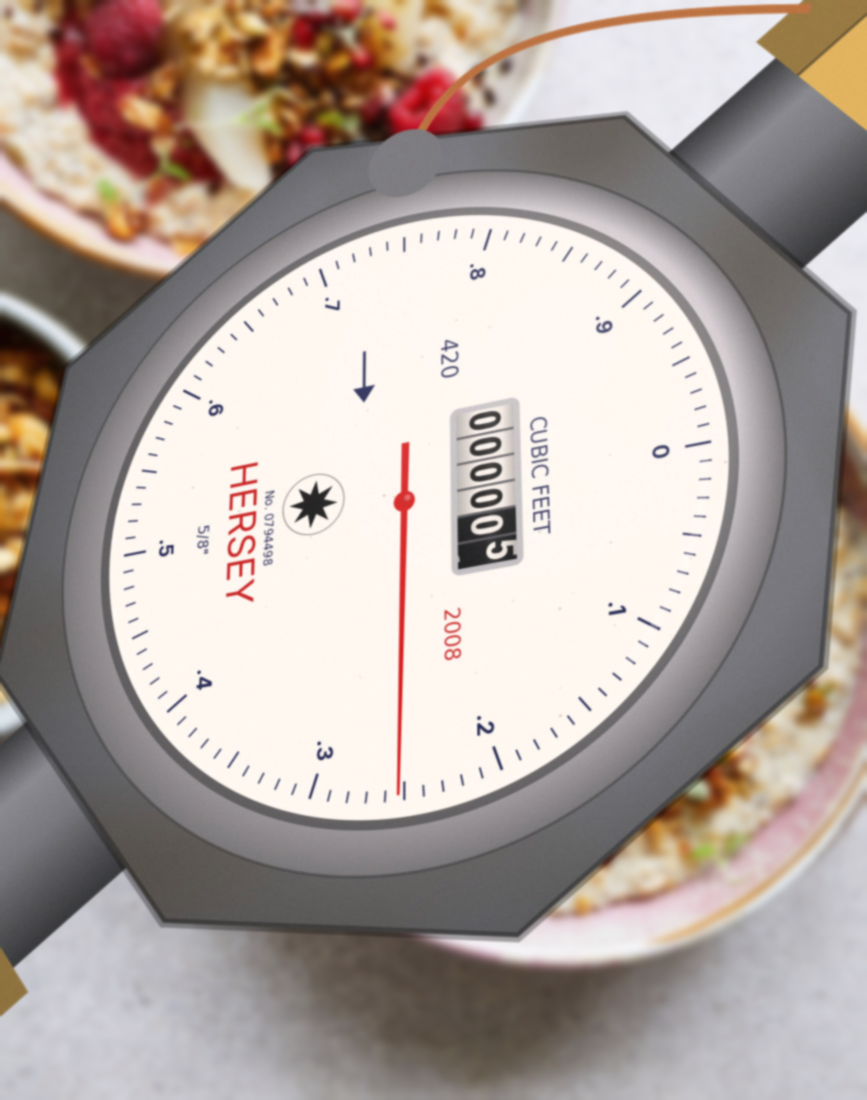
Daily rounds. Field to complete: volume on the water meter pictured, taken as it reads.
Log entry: 5.25 ft³
